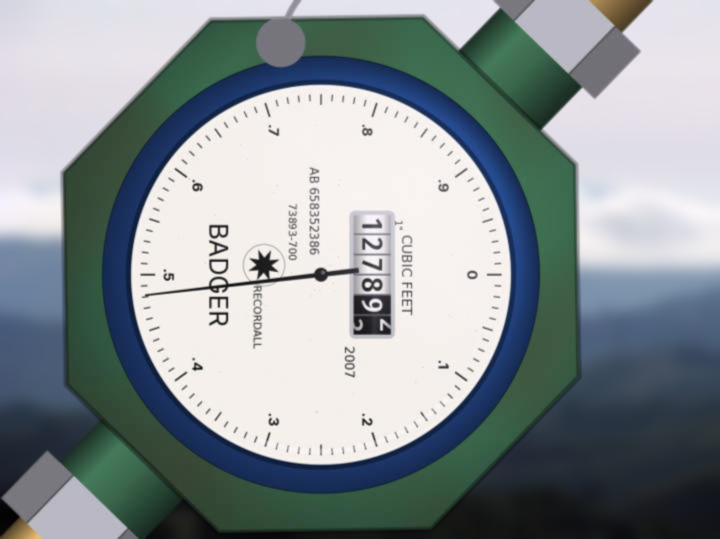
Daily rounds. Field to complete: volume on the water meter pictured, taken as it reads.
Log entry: 127892.48 ft³
